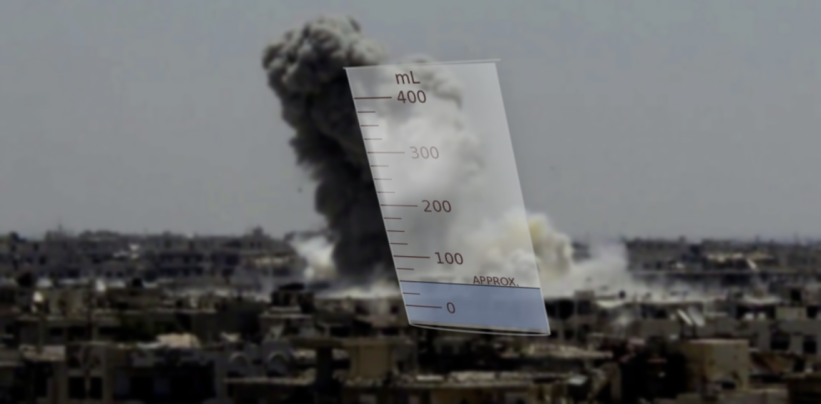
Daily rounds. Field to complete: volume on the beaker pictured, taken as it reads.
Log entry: 50 mL
